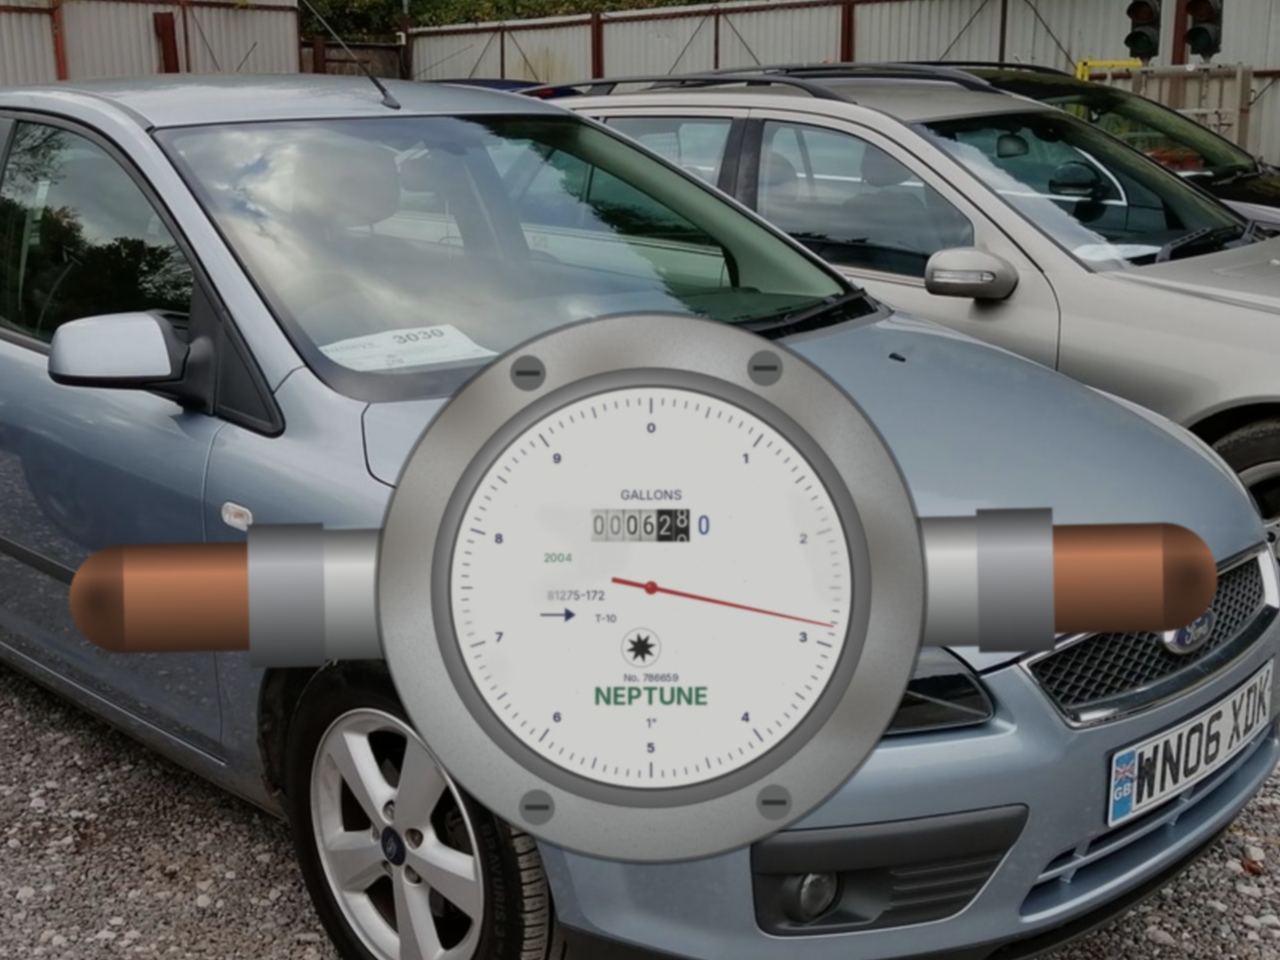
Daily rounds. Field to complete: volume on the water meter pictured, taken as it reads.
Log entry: 6282.8 gal
